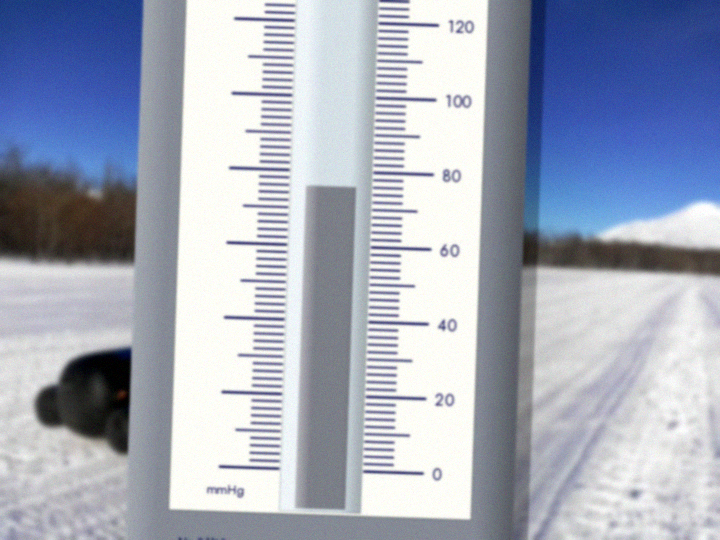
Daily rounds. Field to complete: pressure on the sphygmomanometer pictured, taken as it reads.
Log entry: 76 mmHg
